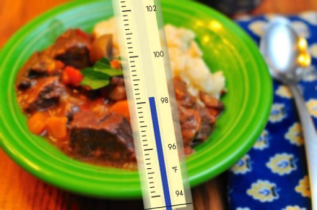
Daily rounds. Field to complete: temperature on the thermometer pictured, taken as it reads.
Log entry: 98.2 °F
